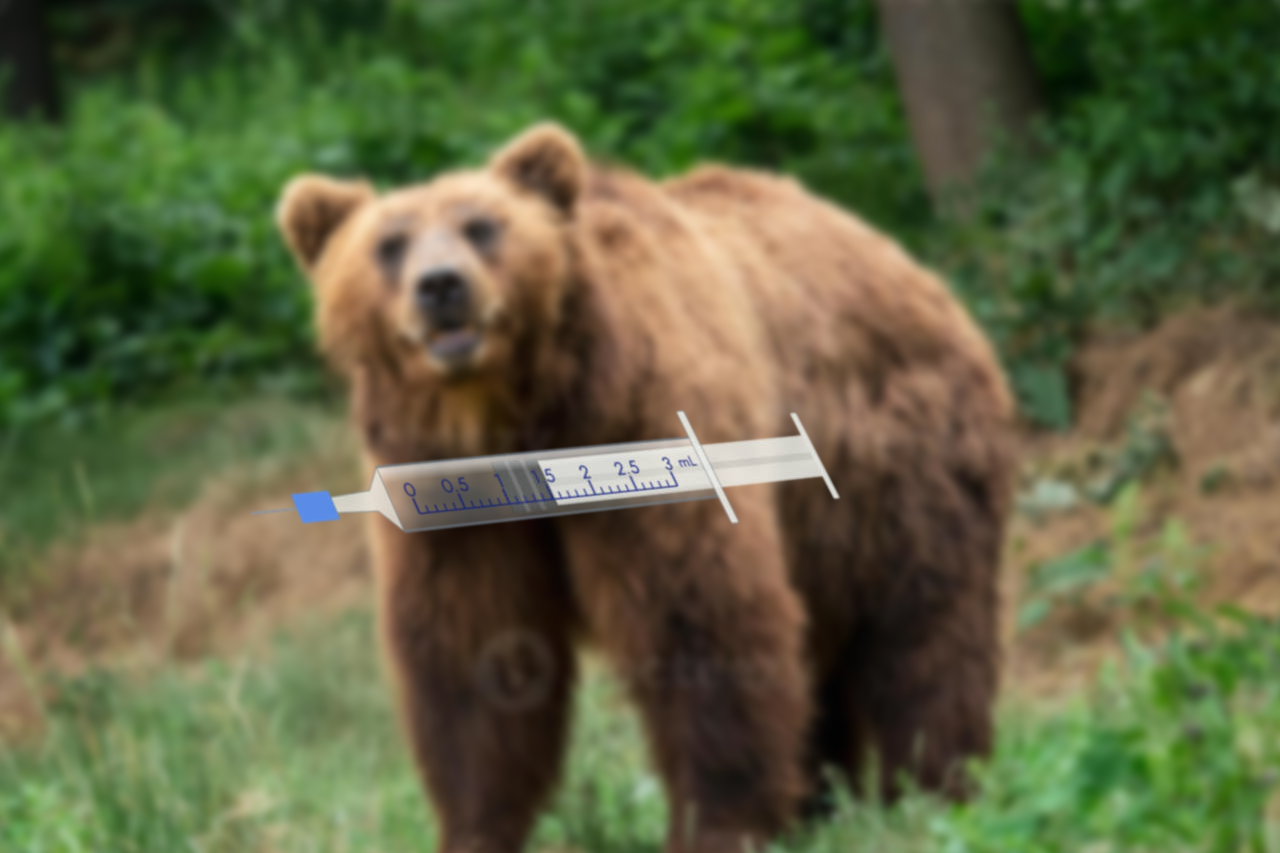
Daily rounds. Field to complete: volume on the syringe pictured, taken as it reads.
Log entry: 1 mL
